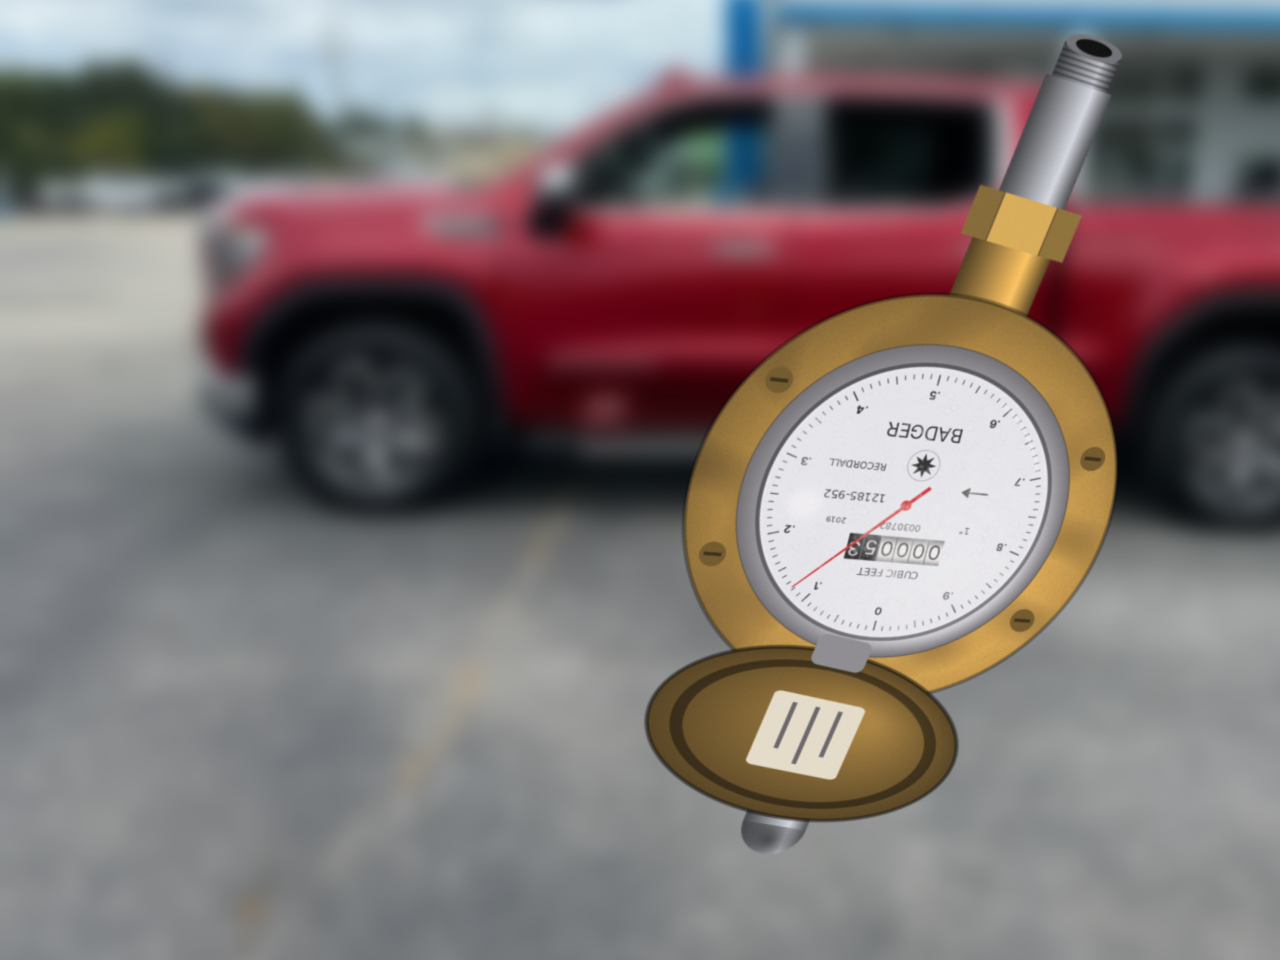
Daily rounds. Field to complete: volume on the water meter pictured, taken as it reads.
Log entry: 53.12 ft³
